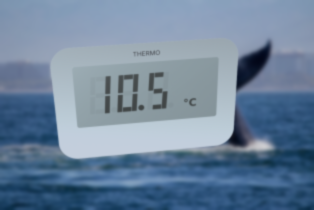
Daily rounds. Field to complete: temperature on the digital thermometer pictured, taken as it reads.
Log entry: 10.5 °C
